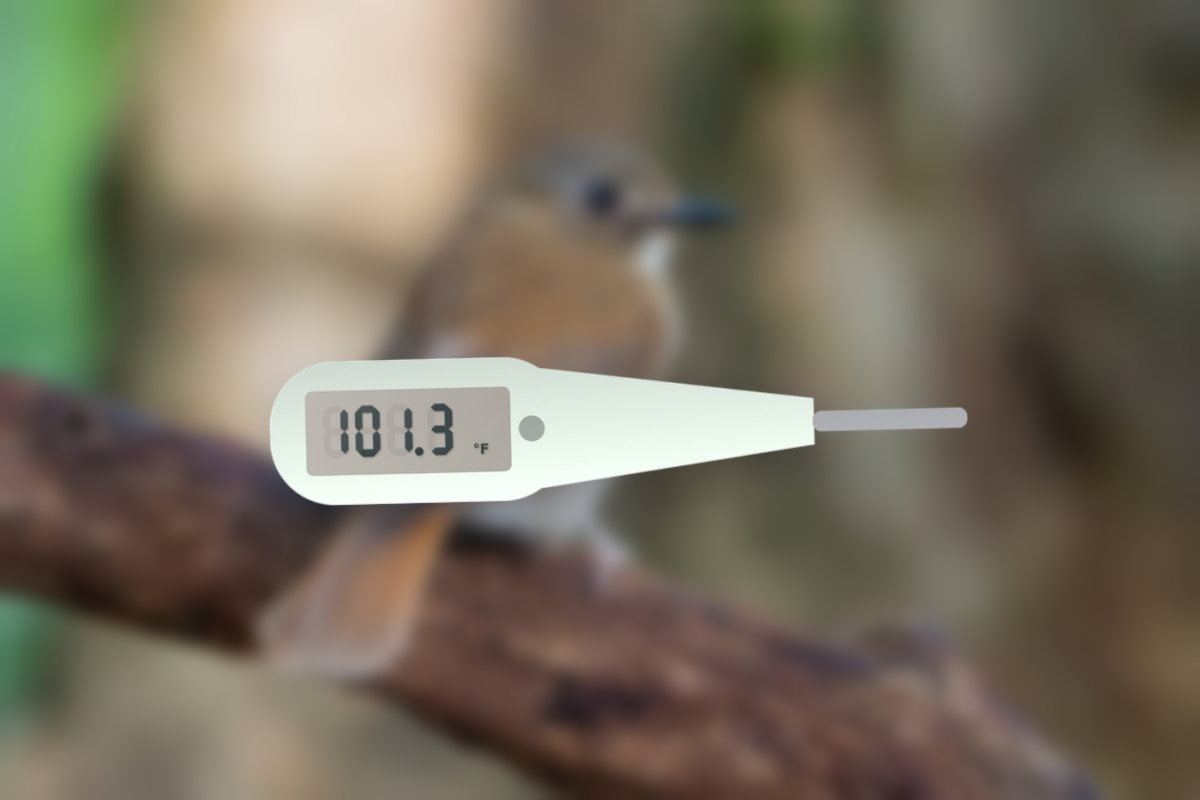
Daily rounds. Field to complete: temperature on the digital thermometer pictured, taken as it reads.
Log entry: 101.3 °F
